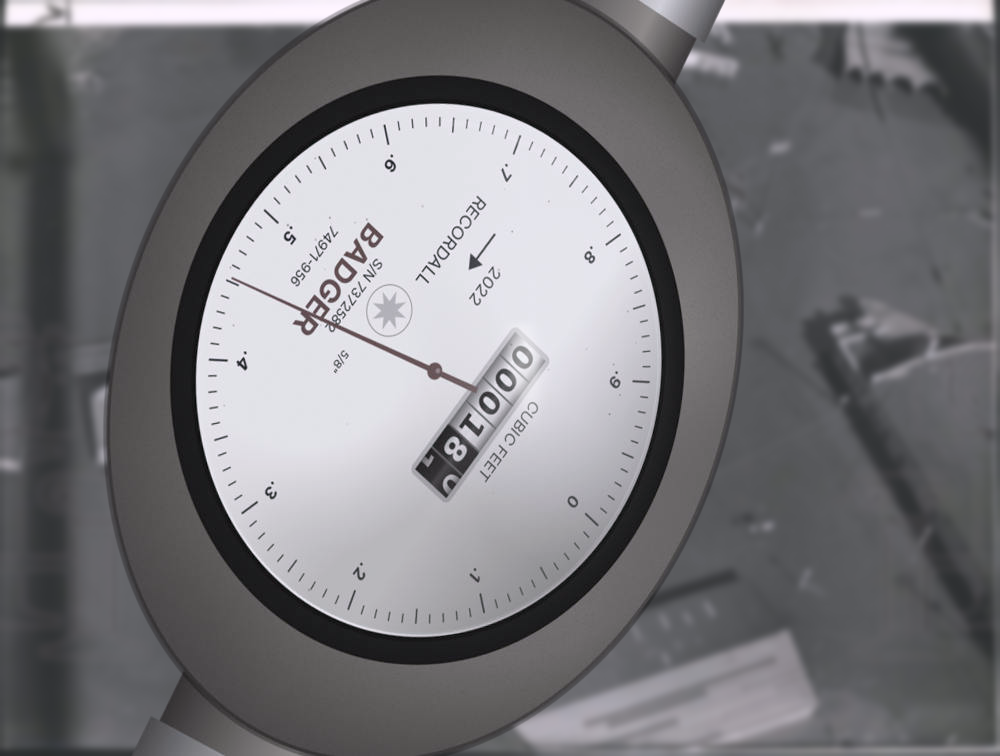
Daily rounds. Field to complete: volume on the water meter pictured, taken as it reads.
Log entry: 180.45 ft³
